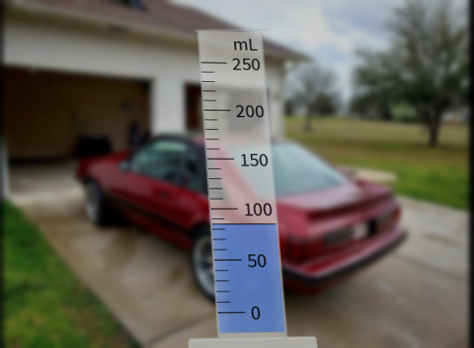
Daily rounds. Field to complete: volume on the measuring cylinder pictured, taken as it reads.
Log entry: 85 mL
